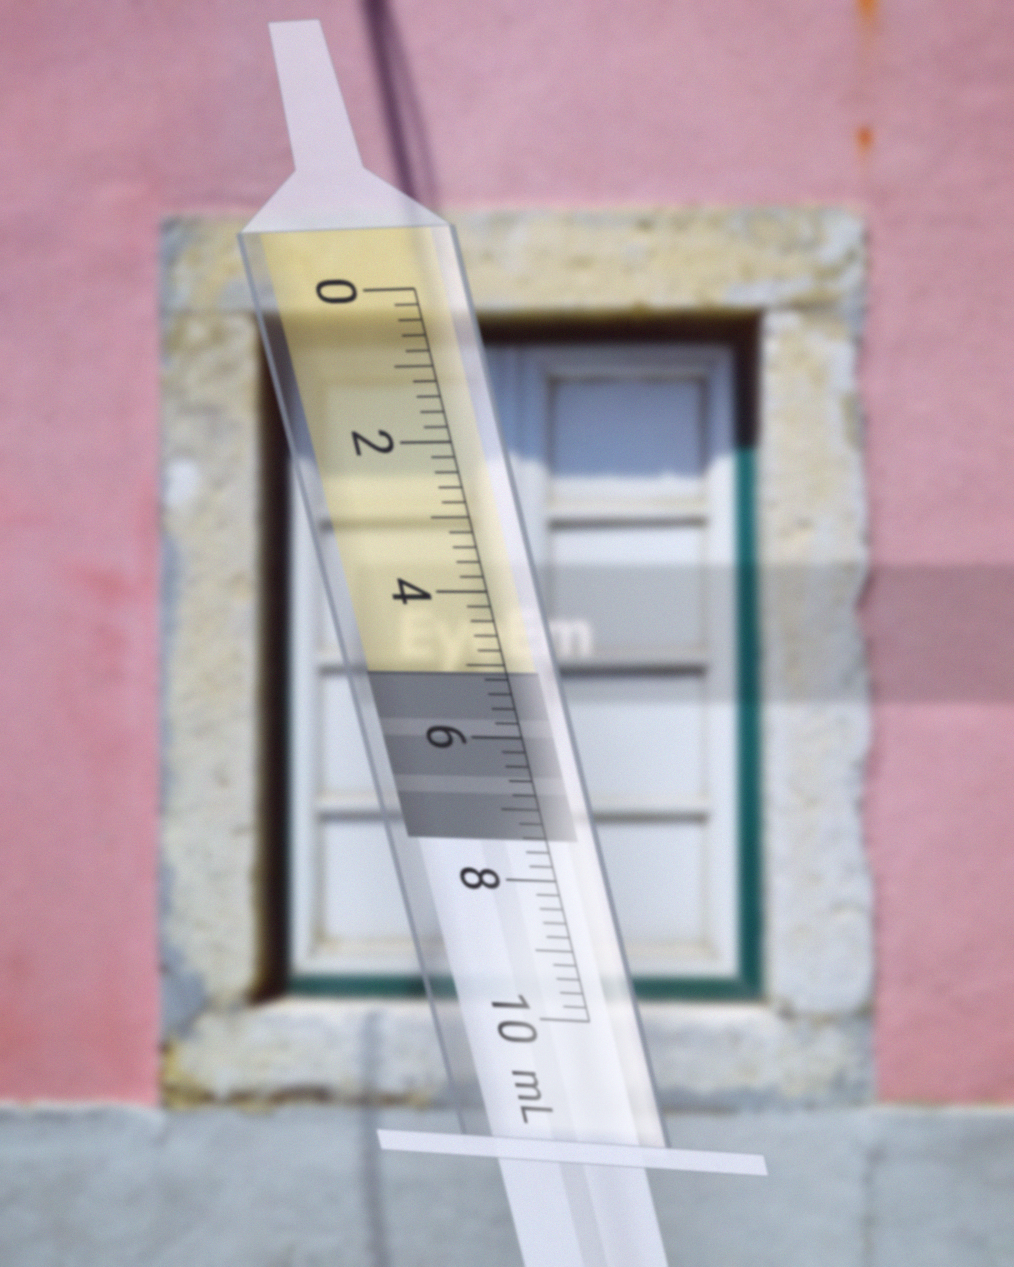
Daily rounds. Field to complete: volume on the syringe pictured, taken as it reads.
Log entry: 5.1 mL
